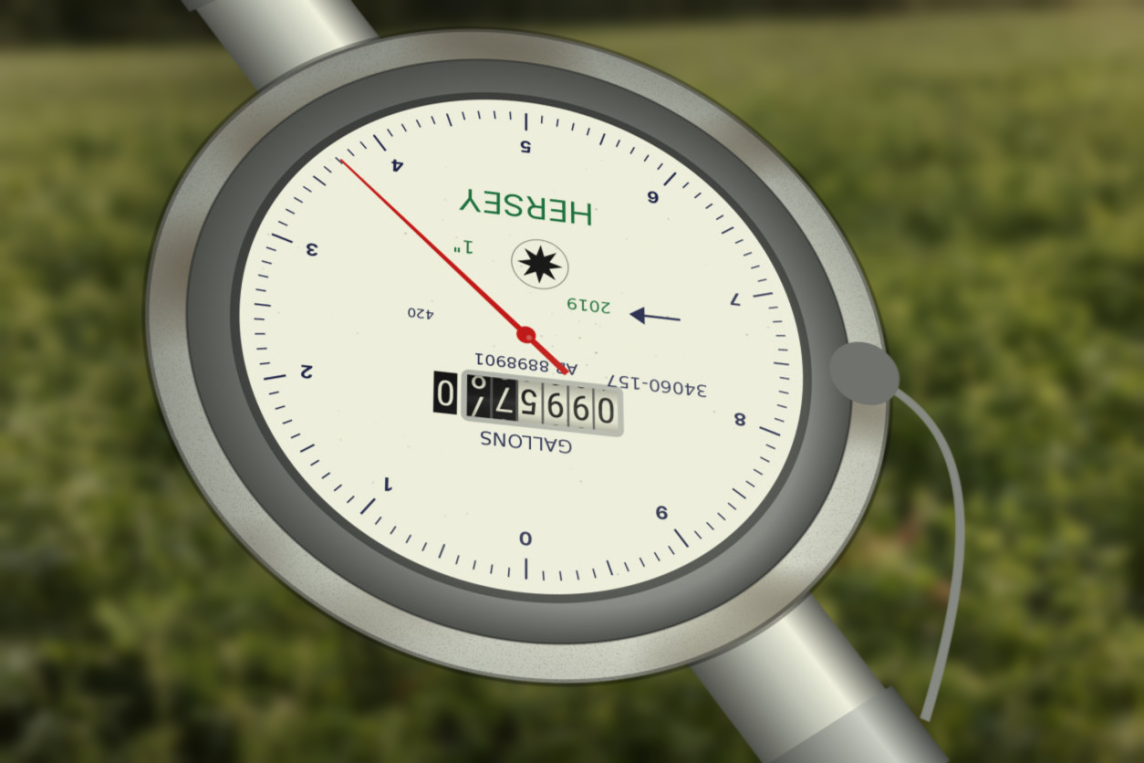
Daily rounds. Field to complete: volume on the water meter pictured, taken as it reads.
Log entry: 995773.7 gal
